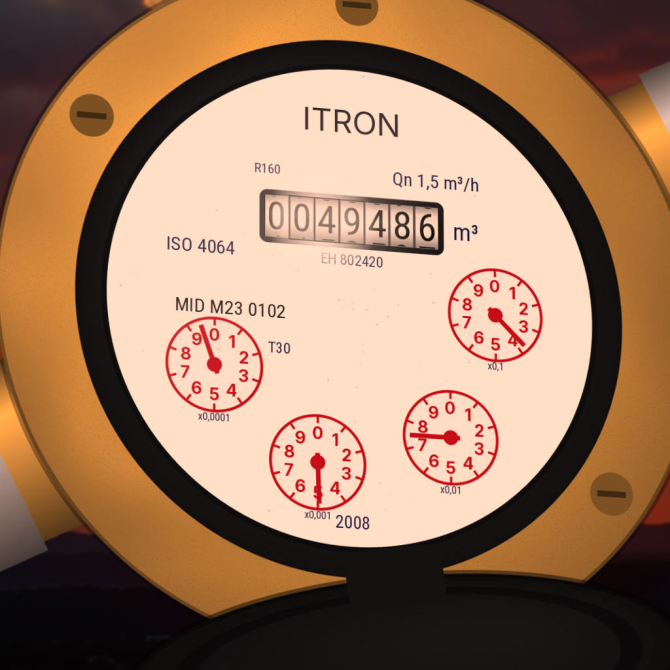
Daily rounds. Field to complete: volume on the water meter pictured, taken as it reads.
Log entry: 49486.3749 m³
